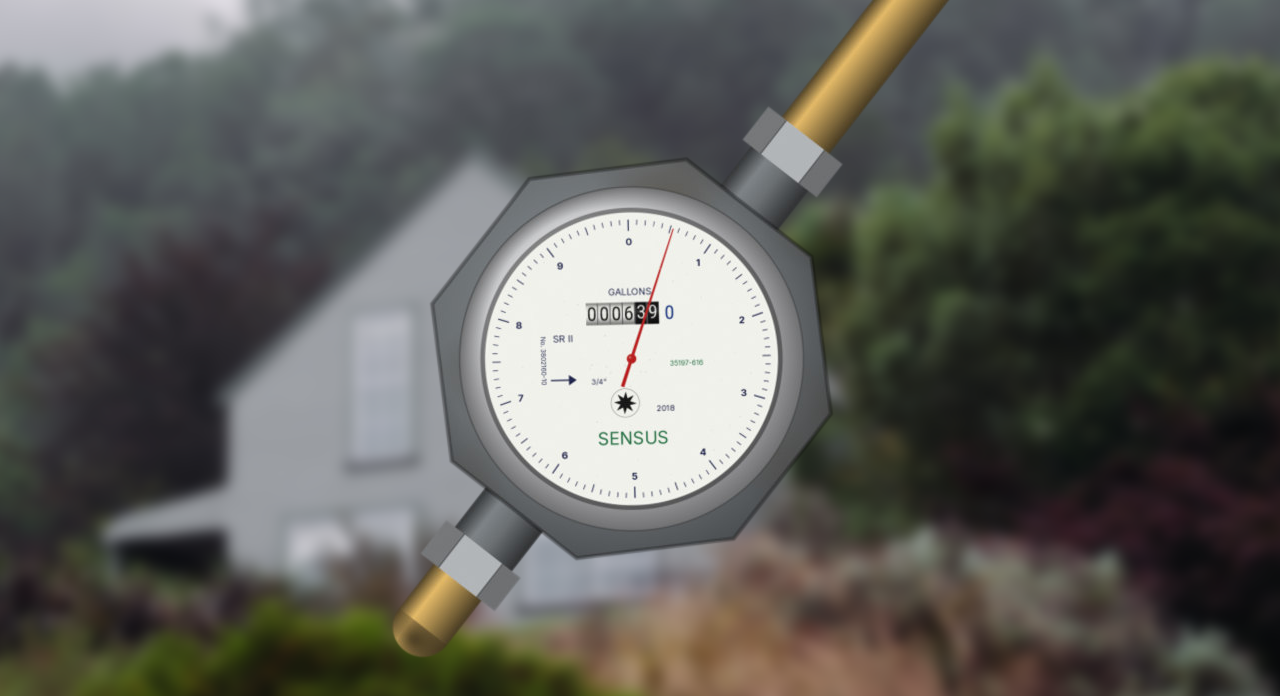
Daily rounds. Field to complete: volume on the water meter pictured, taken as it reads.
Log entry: 6390.5 gal
